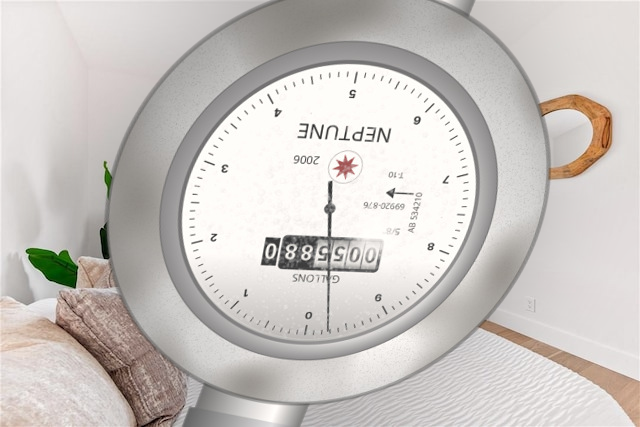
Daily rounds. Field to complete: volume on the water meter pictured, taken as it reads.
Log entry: 55879.7 gal
